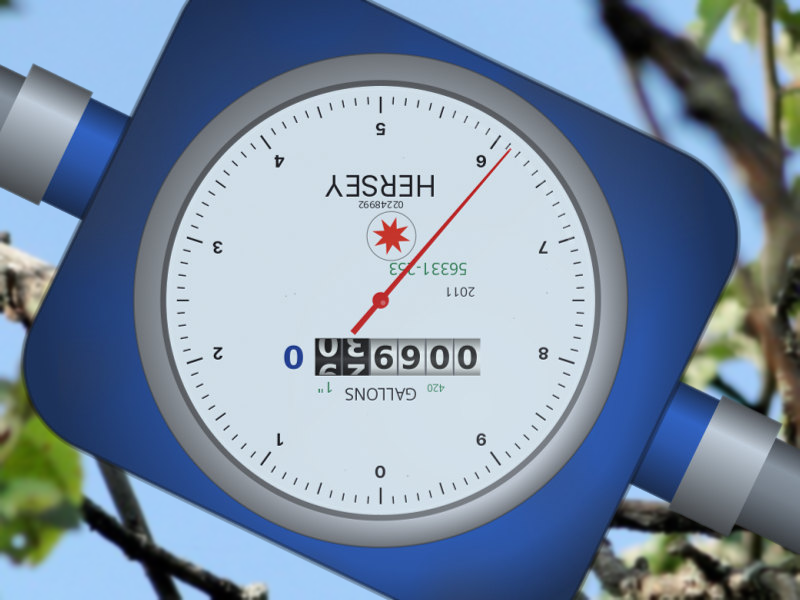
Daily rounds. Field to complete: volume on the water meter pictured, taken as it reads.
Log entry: 69296.1 gal
